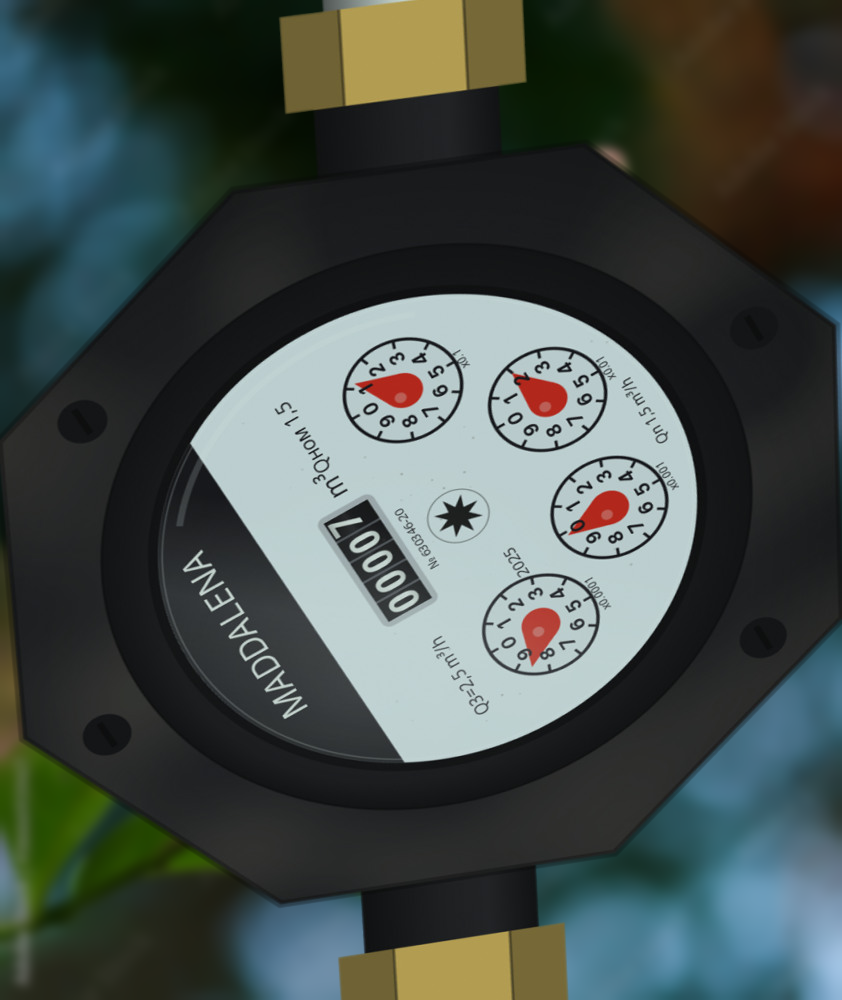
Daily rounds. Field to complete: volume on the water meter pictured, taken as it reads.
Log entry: 7.1198 m³
